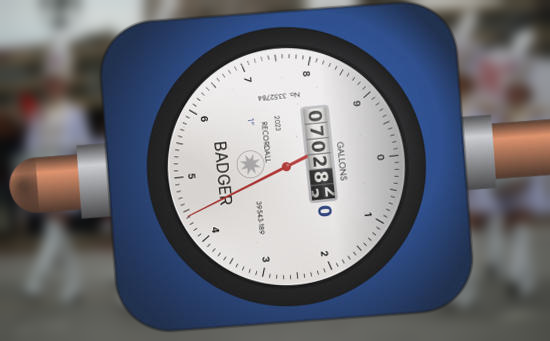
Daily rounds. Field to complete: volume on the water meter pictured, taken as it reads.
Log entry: 702824.4 gal
